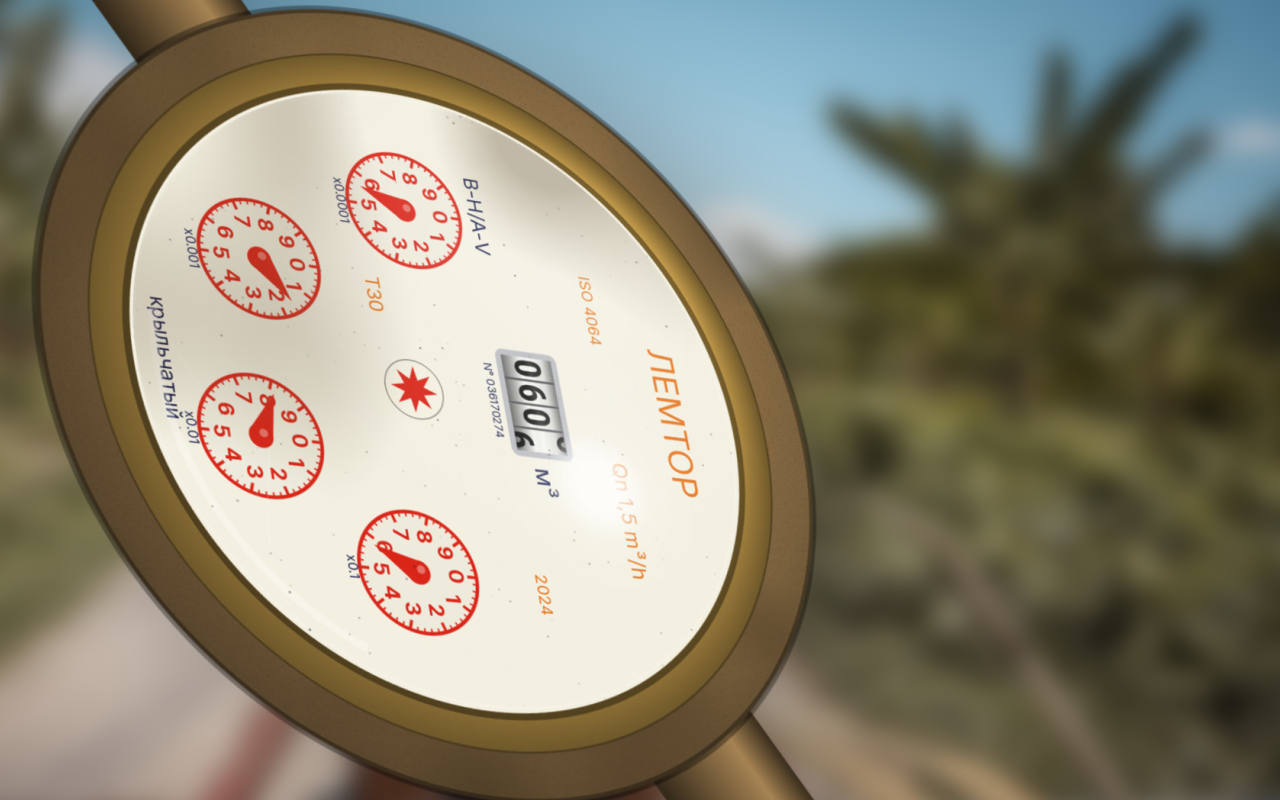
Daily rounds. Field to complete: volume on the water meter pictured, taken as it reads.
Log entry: 605.5815 m³
